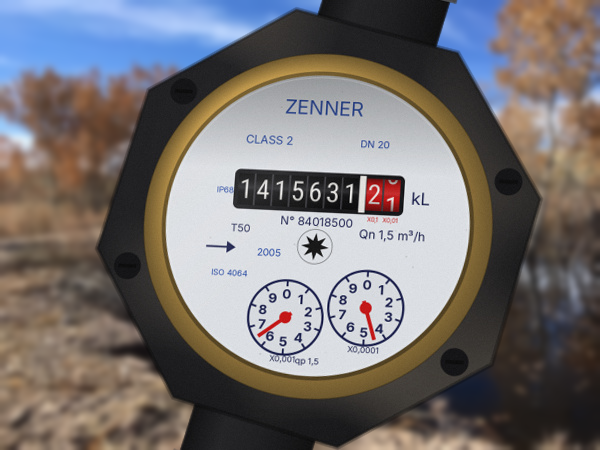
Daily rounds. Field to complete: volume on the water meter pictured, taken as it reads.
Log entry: 1415631.2064 kL
